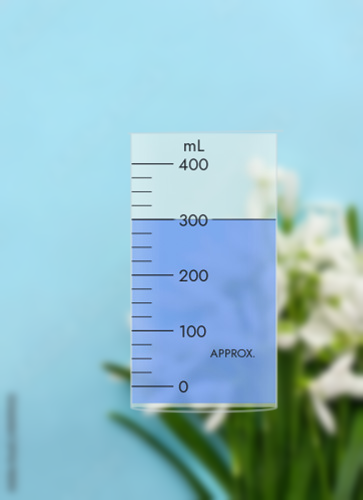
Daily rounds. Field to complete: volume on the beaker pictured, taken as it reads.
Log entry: 300 mL
